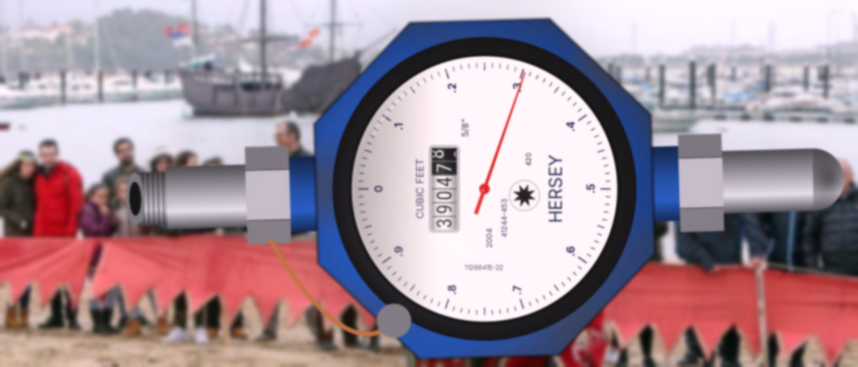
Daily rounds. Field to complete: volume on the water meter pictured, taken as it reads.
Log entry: 390478.30 ft³
